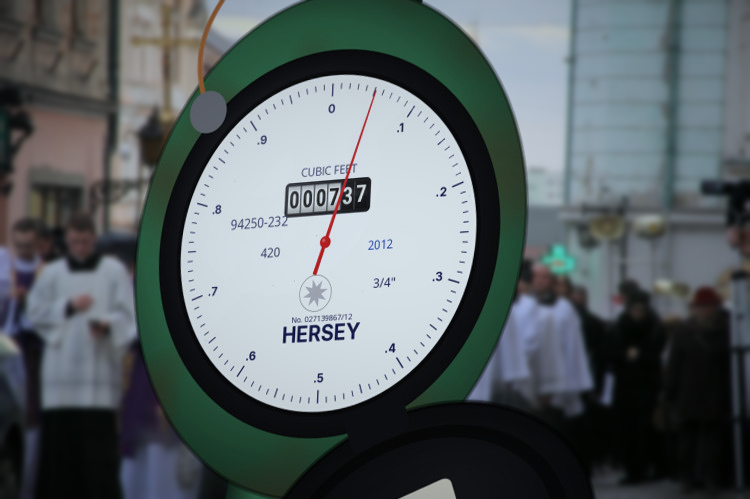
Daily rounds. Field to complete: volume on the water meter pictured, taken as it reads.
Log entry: 737.05 ft³
